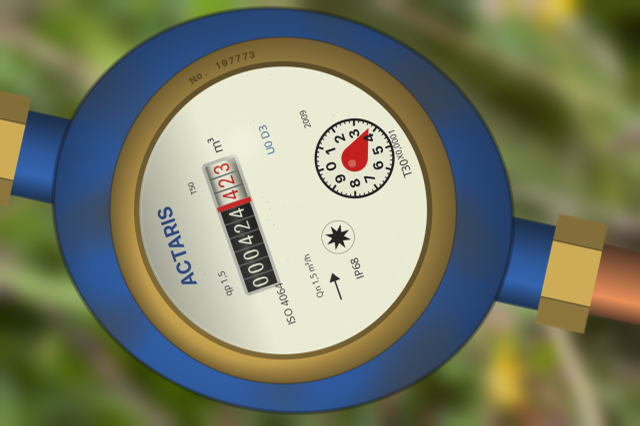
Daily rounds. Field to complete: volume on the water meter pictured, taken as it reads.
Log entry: 424.4233 m³
